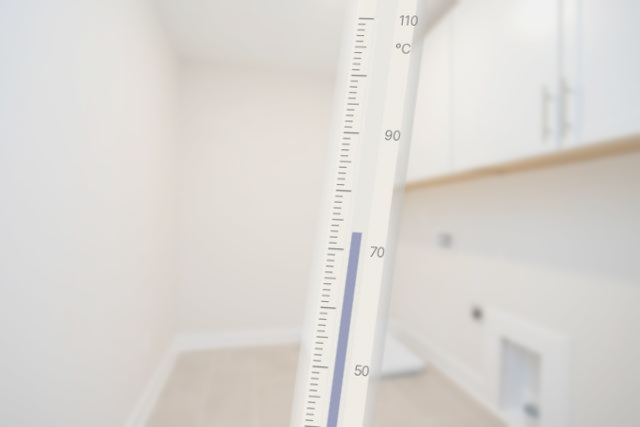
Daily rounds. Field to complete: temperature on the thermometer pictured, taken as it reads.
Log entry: 73 °C
